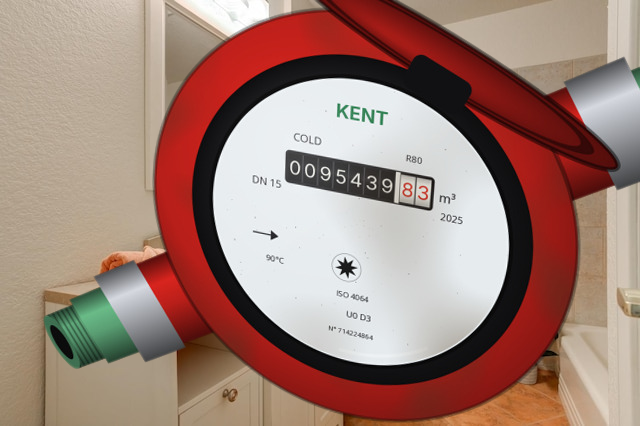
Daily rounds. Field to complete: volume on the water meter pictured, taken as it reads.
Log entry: 95439.83 m³
